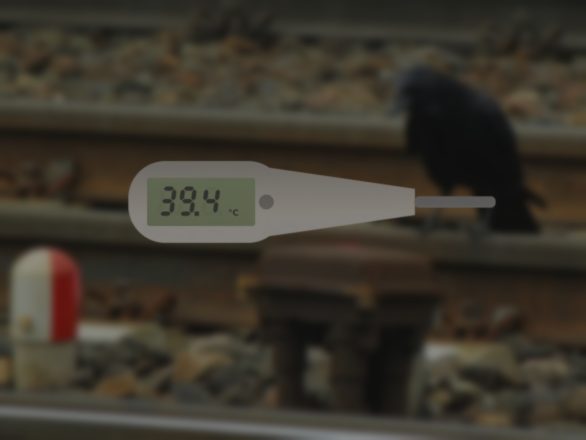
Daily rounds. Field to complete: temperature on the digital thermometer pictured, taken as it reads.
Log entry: 39.4 °C
